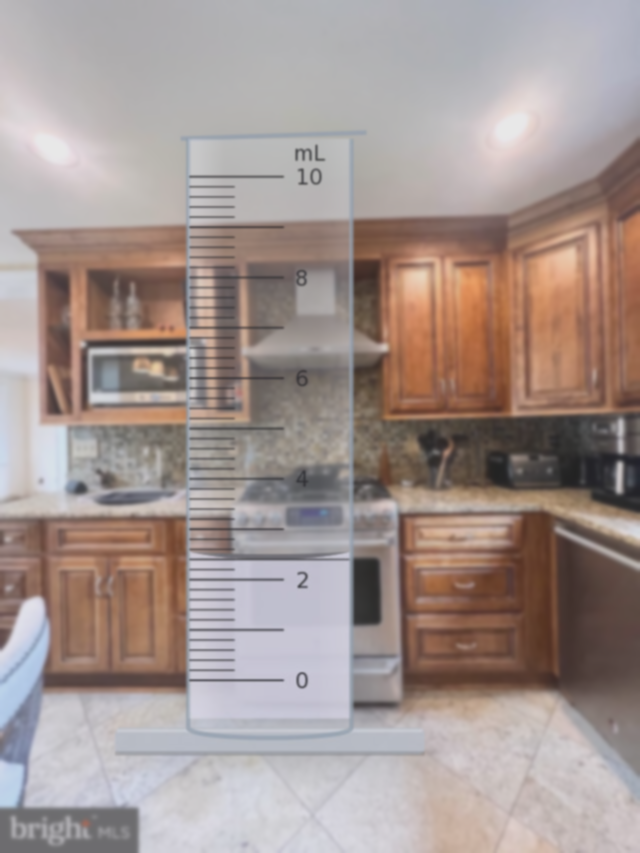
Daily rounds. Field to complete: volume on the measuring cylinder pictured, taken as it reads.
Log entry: 2.4 mL
